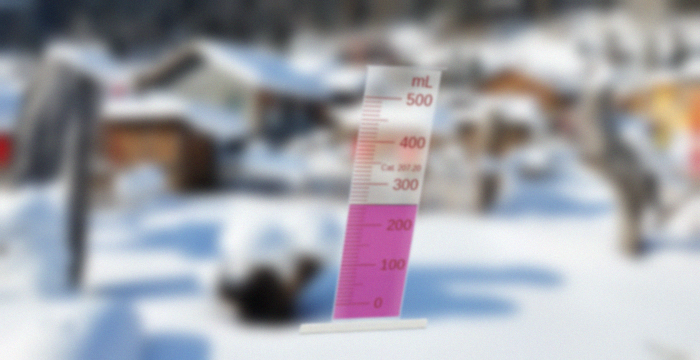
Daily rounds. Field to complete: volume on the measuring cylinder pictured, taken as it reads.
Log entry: 250 mL
